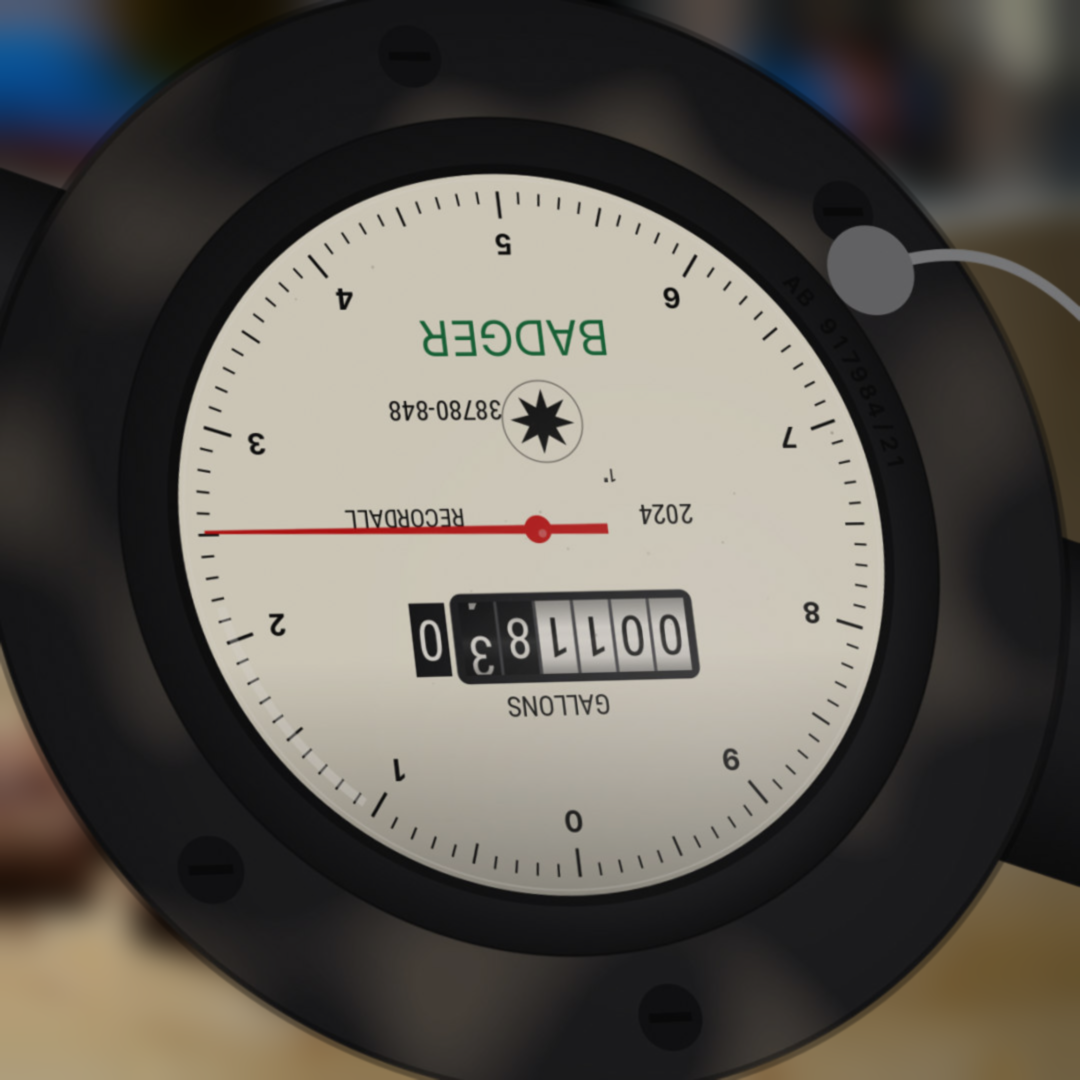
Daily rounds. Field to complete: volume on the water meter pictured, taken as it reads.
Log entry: 11832.5 gal
